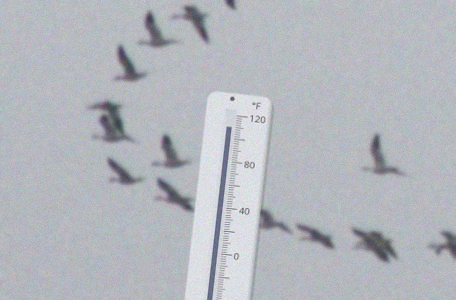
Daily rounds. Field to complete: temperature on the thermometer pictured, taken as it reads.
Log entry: 110 °F
